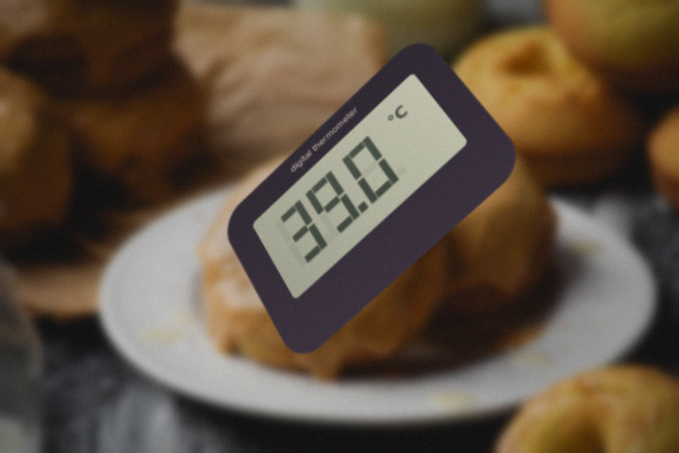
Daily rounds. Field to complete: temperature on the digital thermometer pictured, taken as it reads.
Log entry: 39.0 °C
